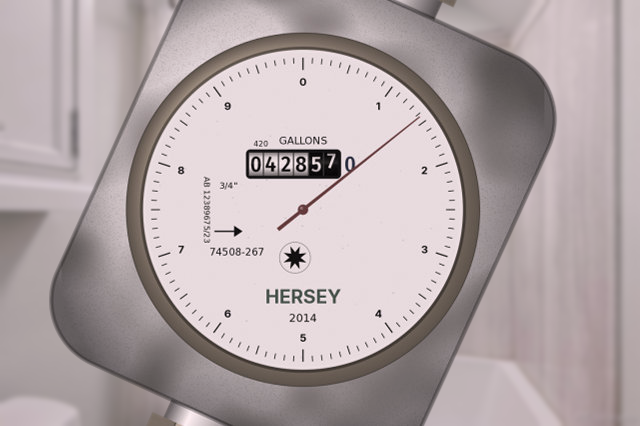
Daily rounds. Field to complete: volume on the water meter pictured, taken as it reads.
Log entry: 428571.4 gal
